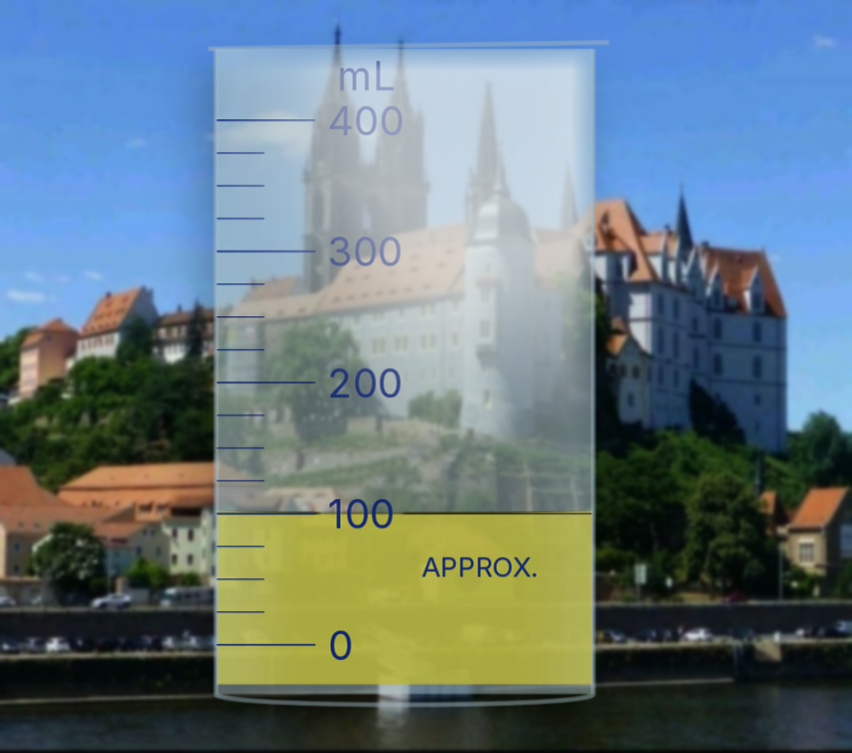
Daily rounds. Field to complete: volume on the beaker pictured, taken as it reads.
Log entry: 100 mL
